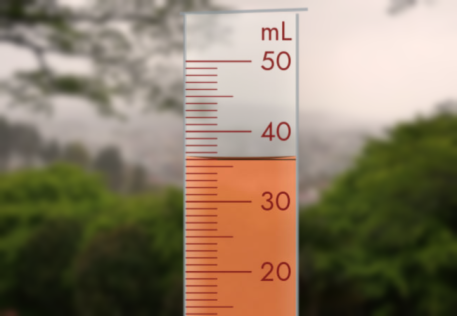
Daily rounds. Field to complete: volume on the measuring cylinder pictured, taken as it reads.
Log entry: 36 mL
